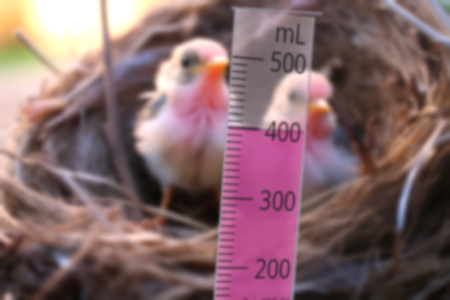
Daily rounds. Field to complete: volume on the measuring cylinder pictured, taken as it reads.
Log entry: 400 mL
